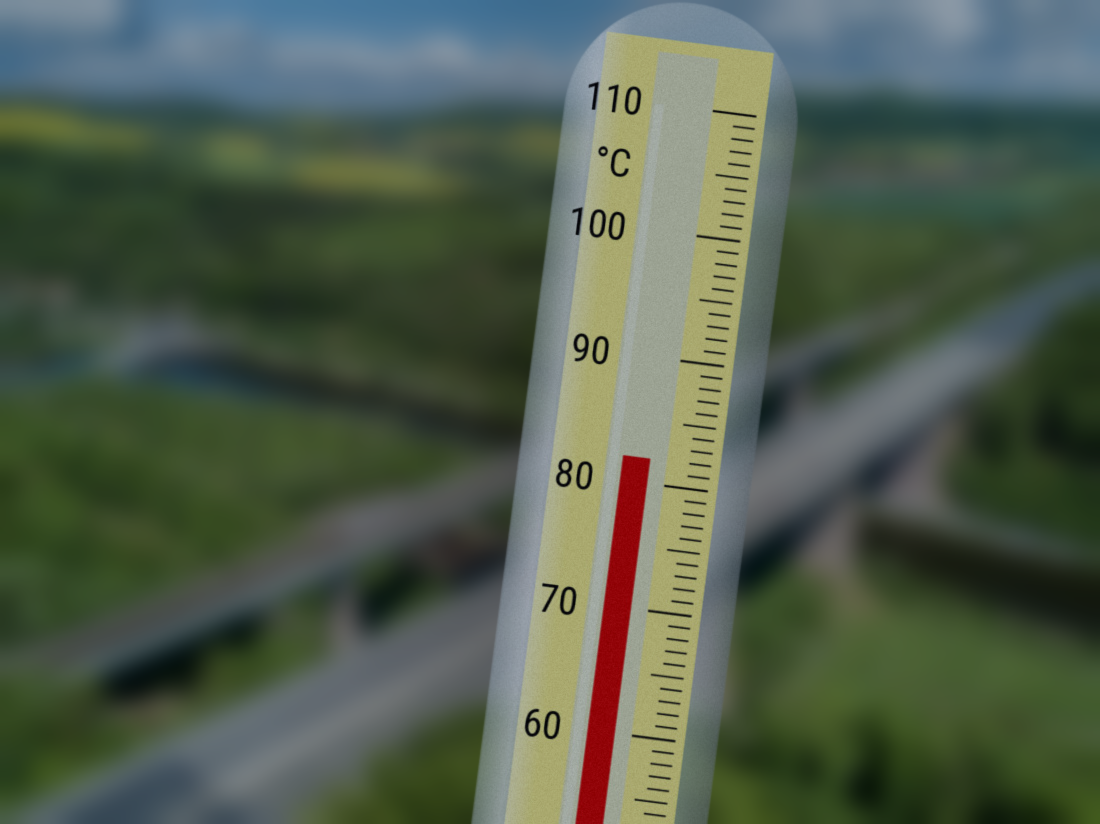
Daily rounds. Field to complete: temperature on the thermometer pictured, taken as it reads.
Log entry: 82 °C
